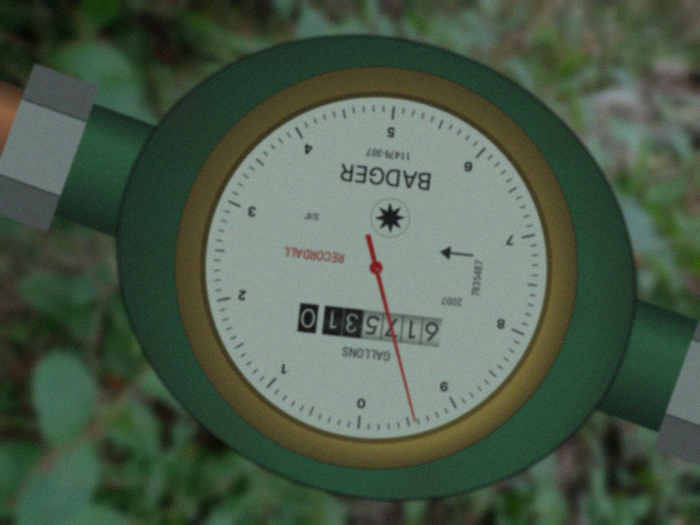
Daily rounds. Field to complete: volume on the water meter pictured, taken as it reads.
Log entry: 6175309.4 gal
